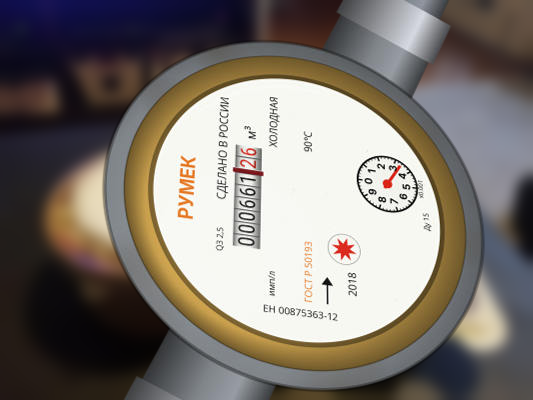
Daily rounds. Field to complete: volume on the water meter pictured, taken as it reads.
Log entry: 661.263 m³
